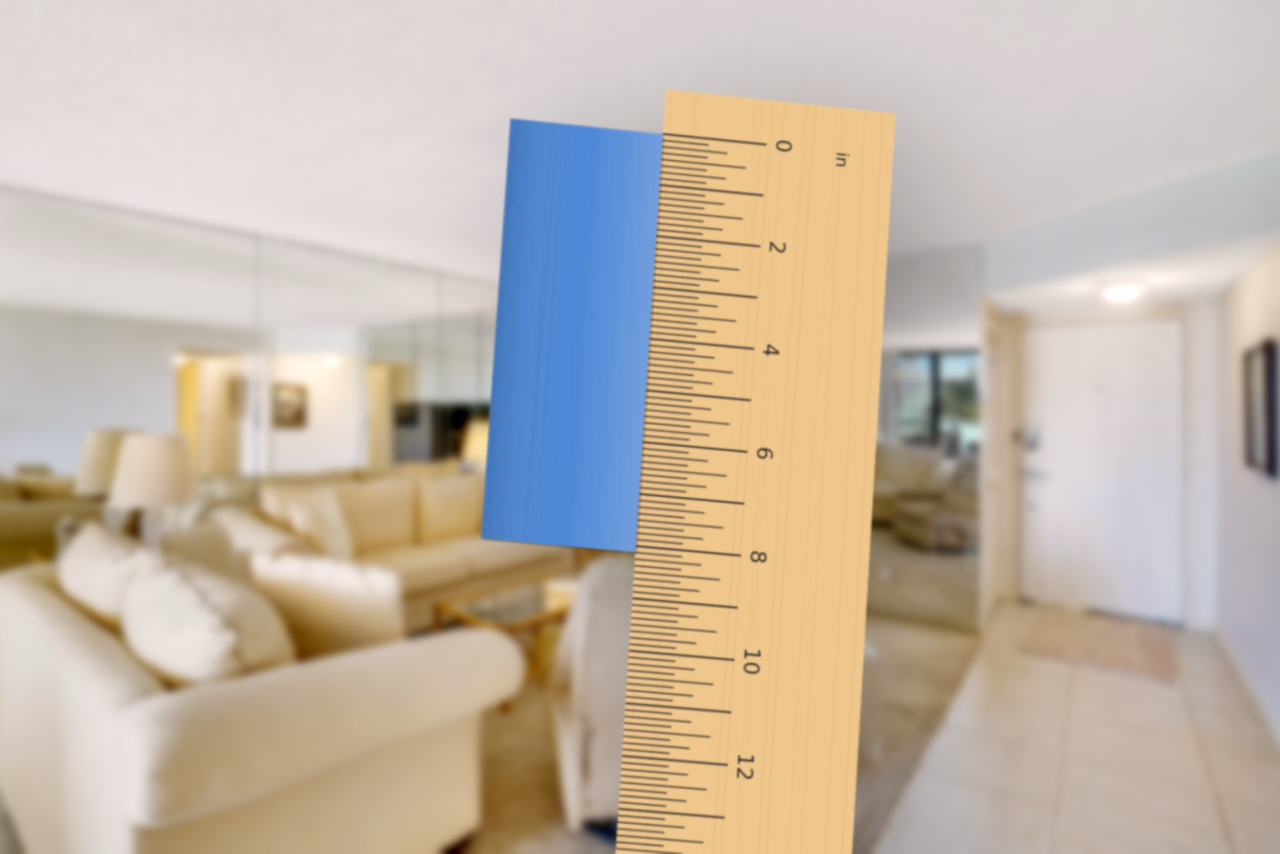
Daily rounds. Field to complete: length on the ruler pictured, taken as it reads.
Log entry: 8.125 in
